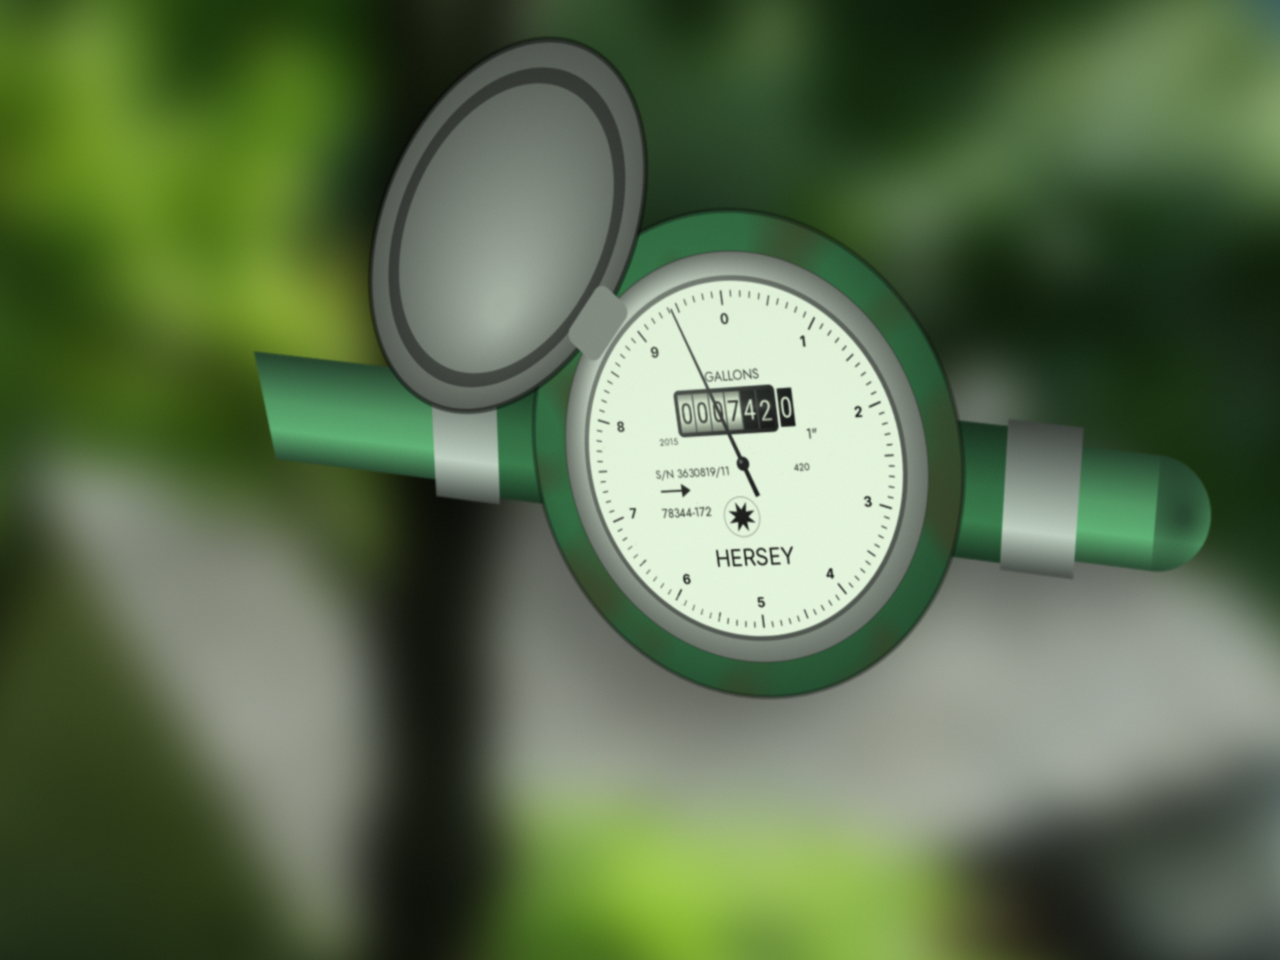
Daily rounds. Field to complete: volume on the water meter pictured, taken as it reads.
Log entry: 7419.4 gal
